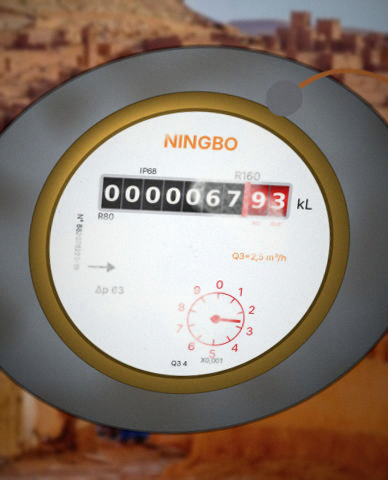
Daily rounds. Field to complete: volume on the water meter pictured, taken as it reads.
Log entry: 67.932 kL
